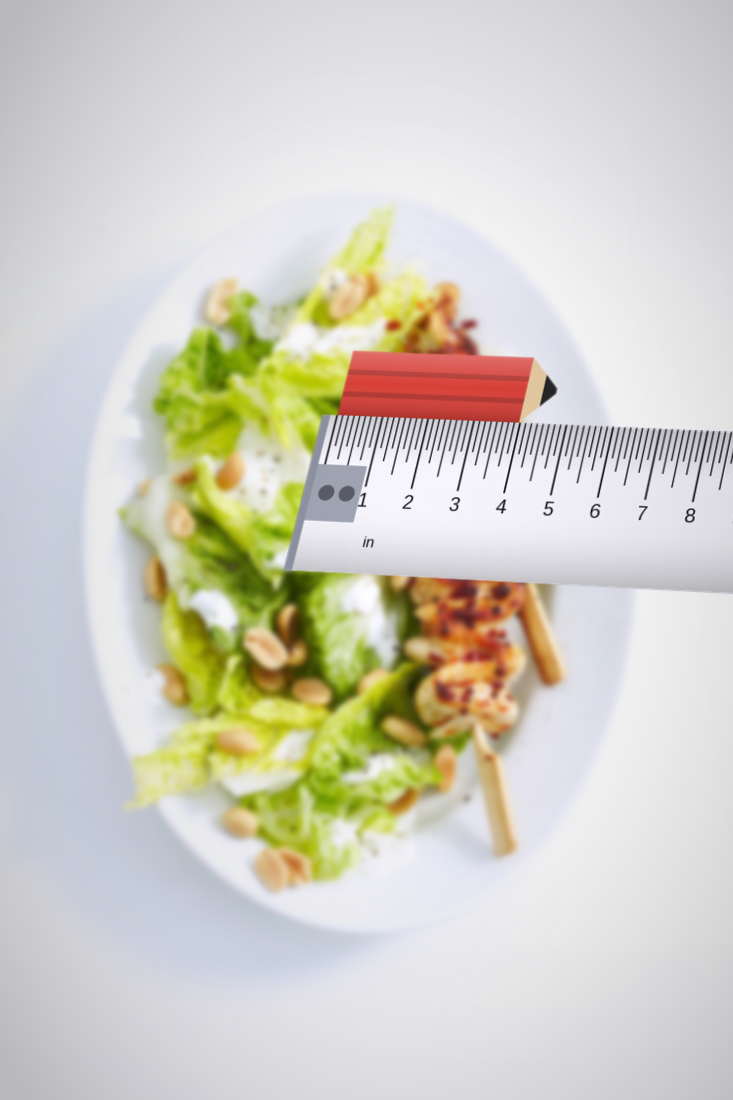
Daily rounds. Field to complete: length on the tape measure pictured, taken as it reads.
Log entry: 4.625 in
